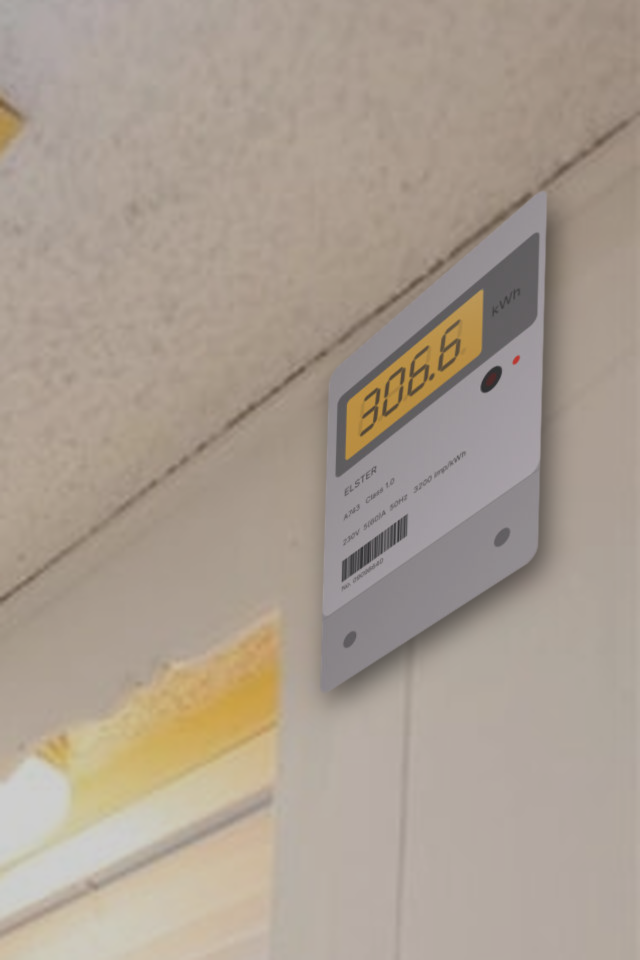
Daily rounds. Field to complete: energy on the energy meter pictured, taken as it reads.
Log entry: 306.6 kWh
